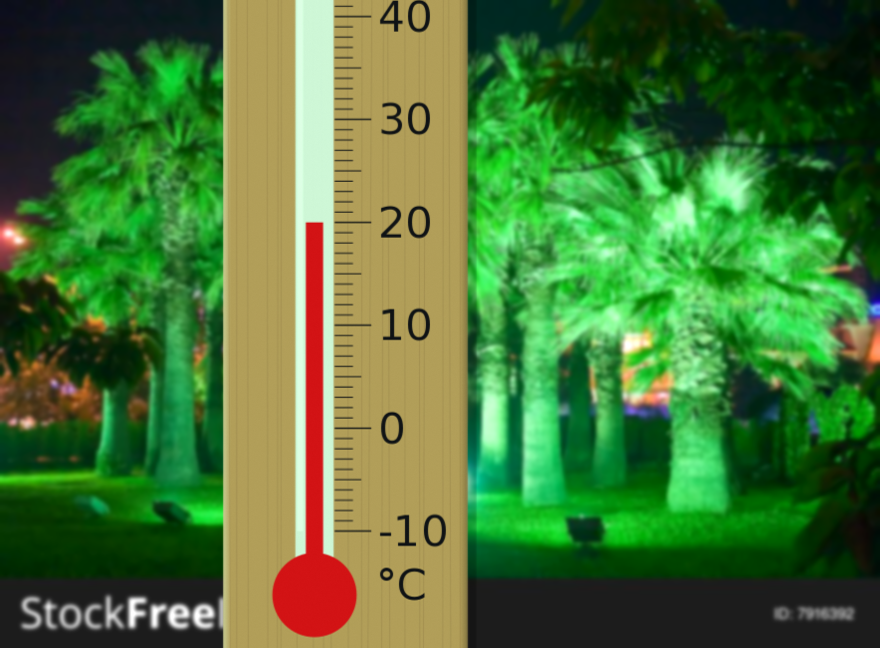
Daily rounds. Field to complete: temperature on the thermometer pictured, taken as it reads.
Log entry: 20 °C
